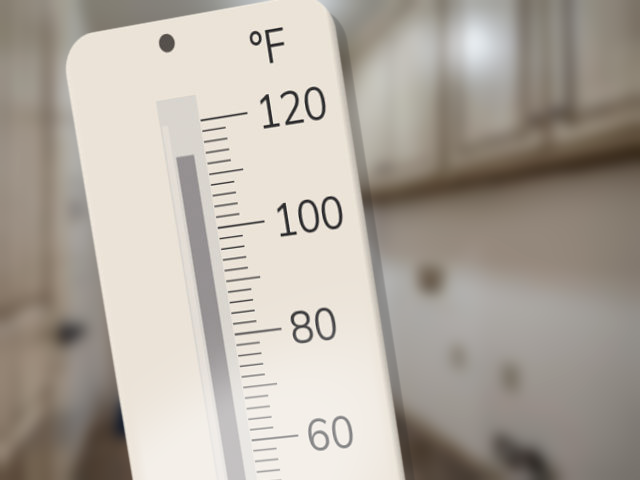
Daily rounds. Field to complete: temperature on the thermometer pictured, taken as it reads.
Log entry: 114 °F
